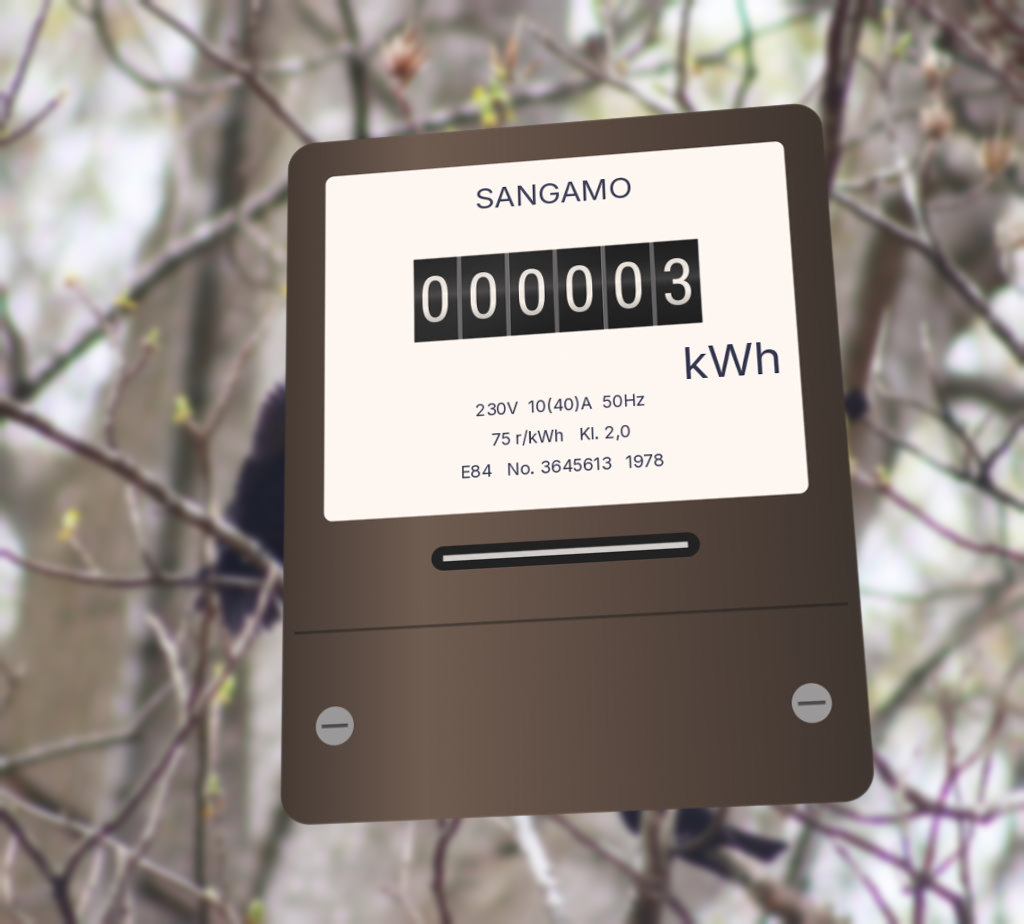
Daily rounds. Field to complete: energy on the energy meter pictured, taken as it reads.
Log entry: 3 kWh
